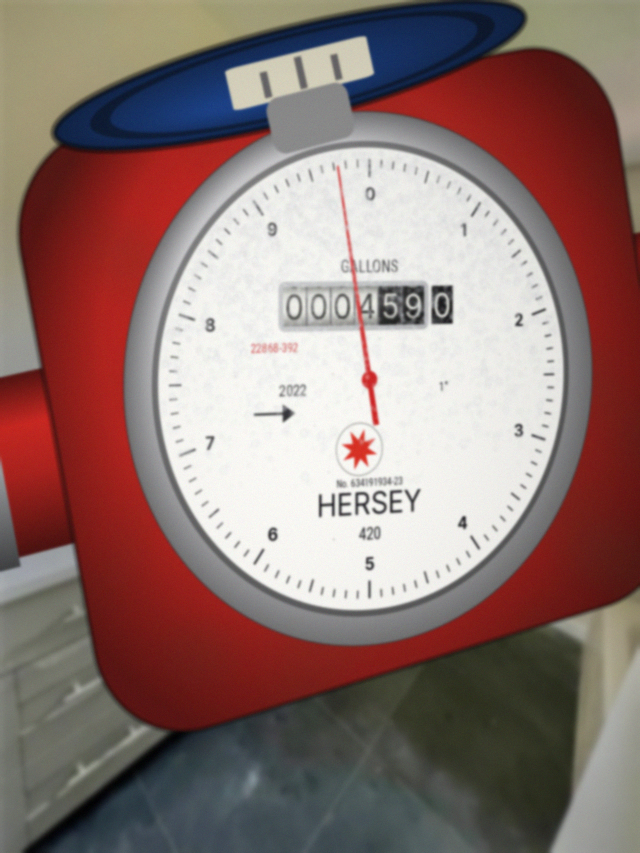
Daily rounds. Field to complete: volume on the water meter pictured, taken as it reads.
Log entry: 4589.7 gal
